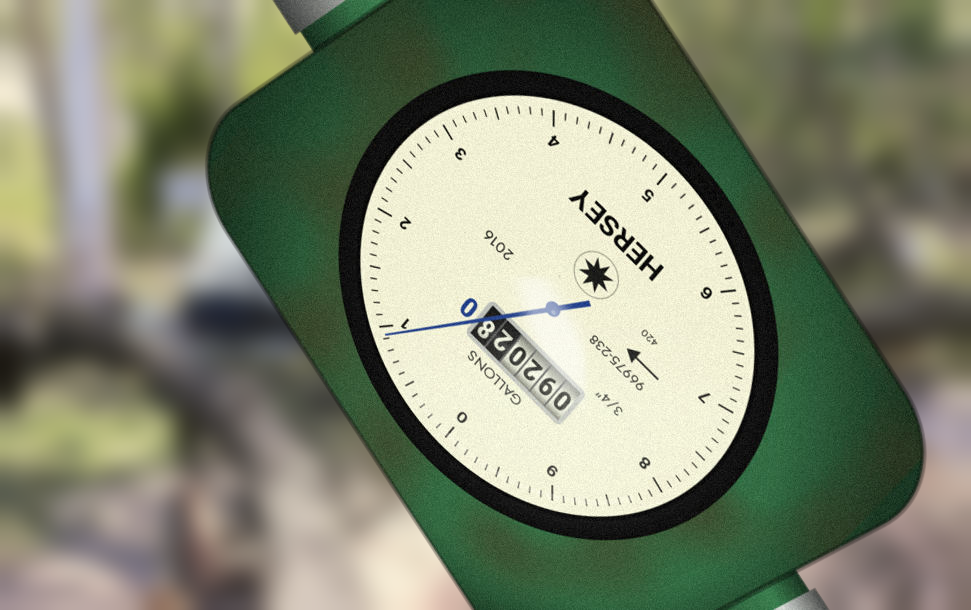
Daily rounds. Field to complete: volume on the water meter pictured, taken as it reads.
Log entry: 920280.9 gal
